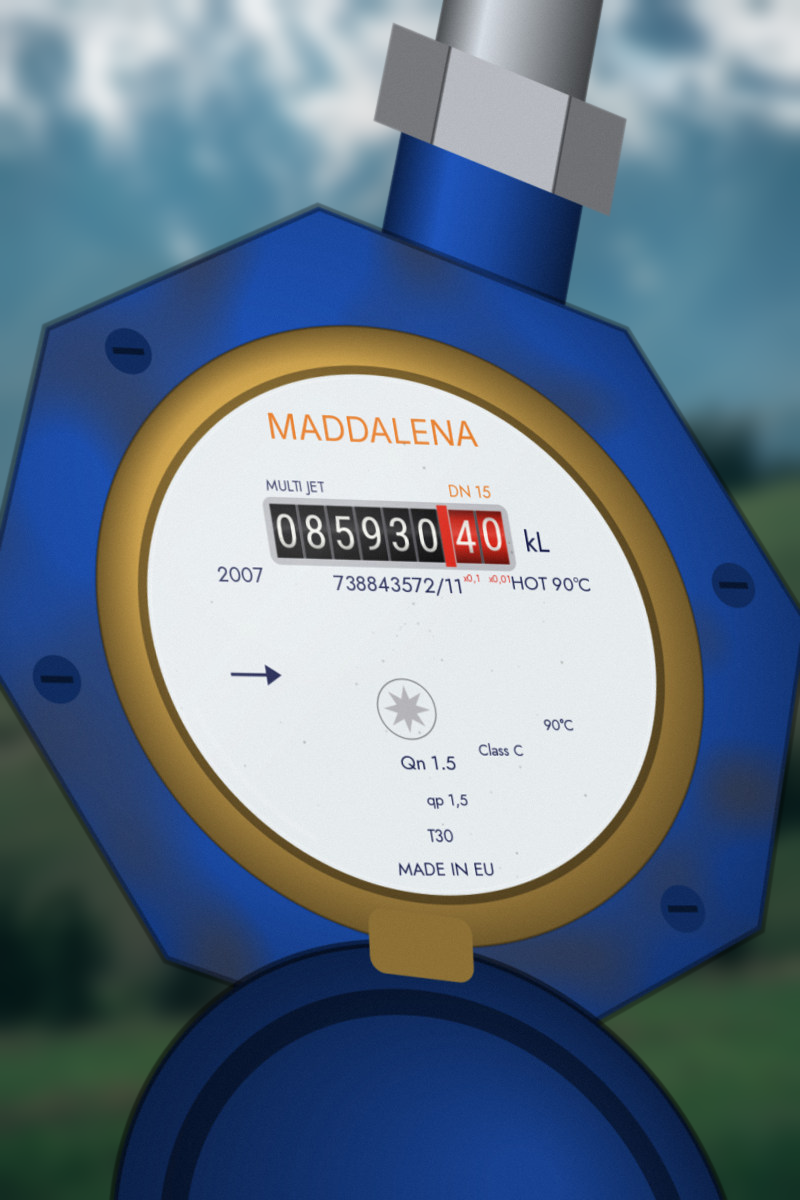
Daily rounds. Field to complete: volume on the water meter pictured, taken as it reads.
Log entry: 85930.40 kL
